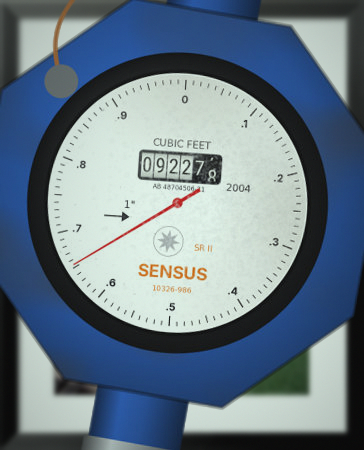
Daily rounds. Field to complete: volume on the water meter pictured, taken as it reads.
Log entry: 92277.65 ft³
